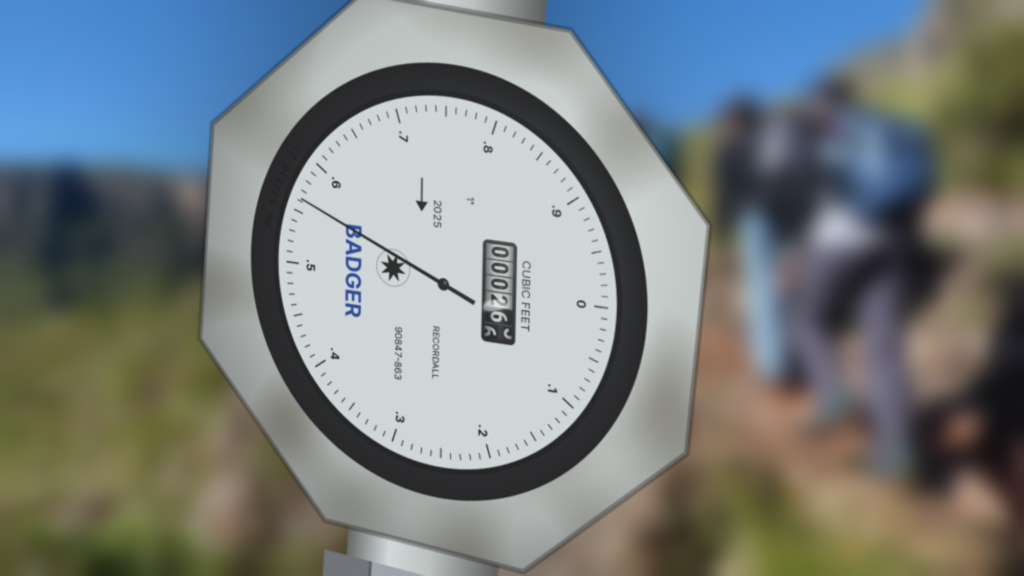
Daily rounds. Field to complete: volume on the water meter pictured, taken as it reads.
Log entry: 265.56 ft³
